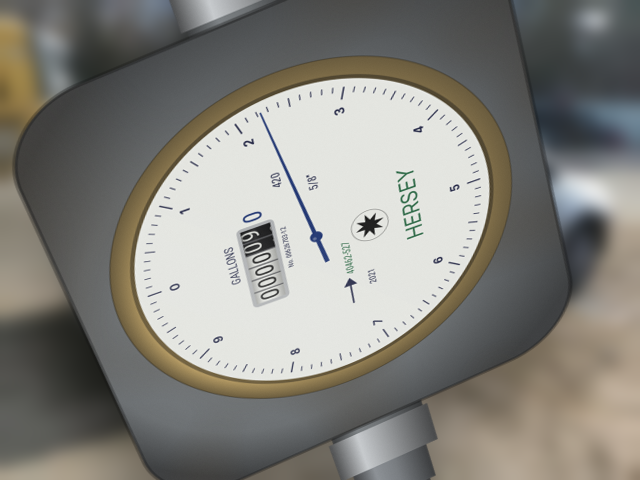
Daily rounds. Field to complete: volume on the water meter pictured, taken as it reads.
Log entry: 92.2 gal
